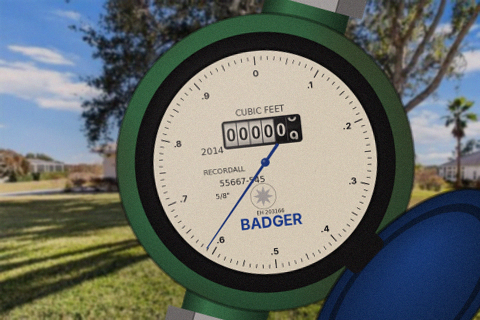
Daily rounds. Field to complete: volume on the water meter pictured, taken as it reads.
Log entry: 8.61 ft³
